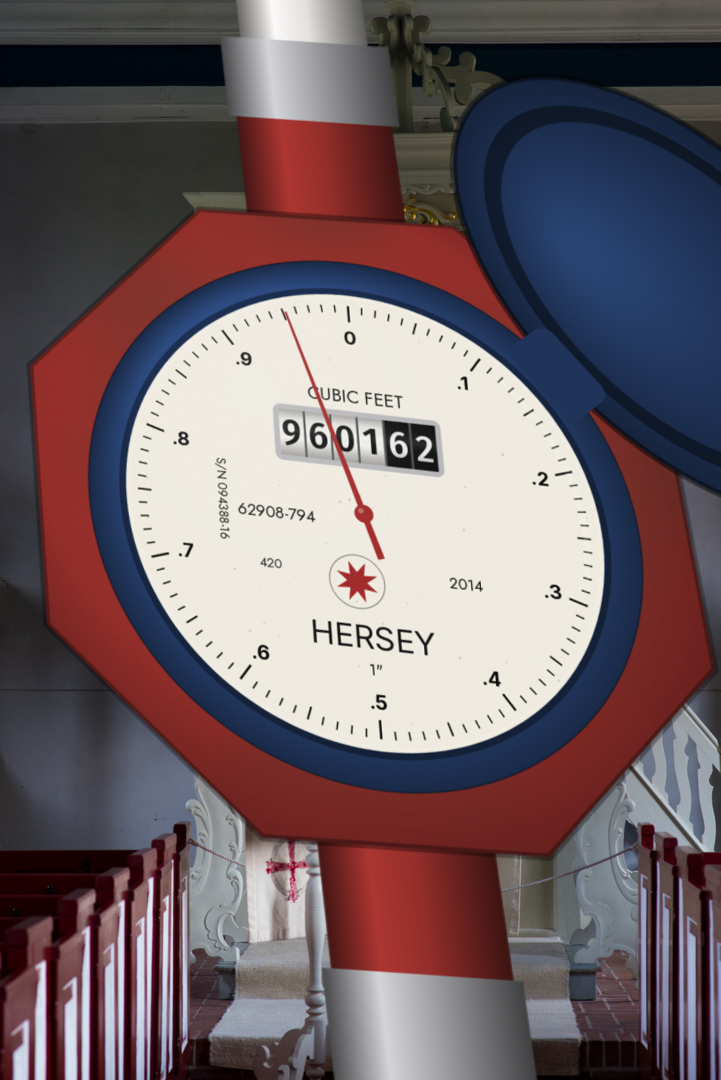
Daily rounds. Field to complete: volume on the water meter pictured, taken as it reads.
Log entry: 960161.95 ft³
